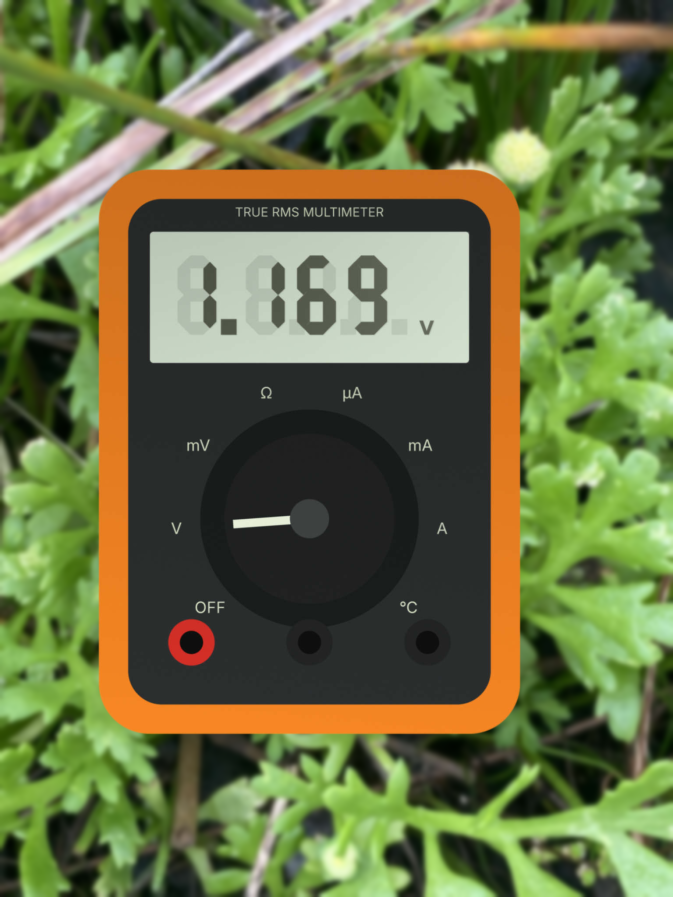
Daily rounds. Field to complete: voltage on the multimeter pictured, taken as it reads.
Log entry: 1.169 V
